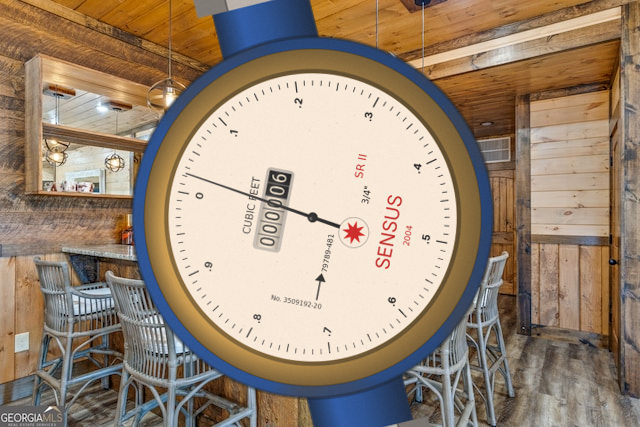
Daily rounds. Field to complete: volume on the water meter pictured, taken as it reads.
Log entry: 6.02 ft³
